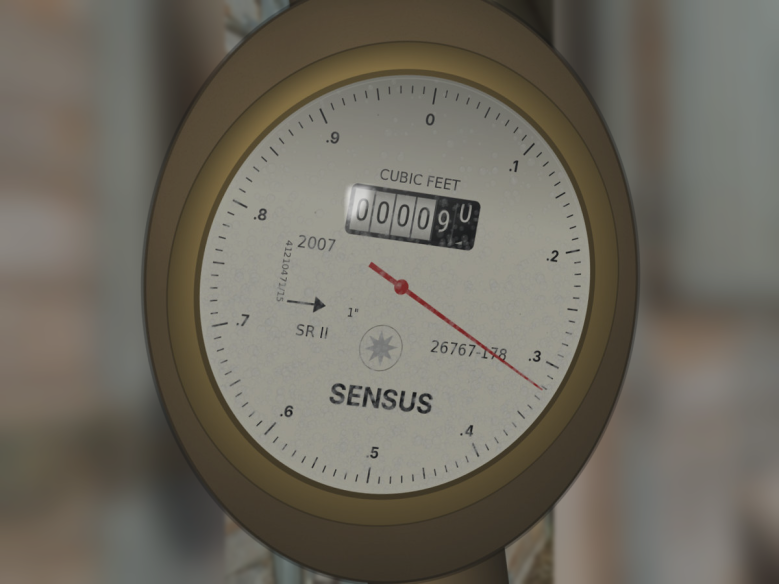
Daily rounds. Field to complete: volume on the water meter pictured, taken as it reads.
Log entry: 90.32 ft³
